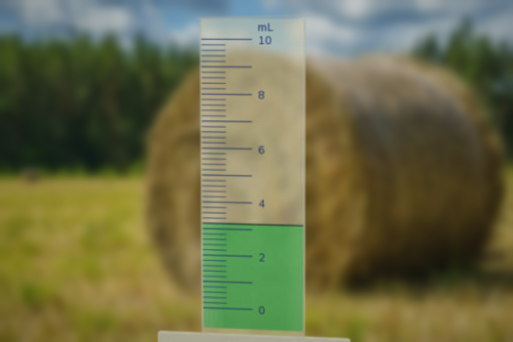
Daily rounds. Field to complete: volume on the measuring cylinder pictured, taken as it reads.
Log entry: 3.2 mL
